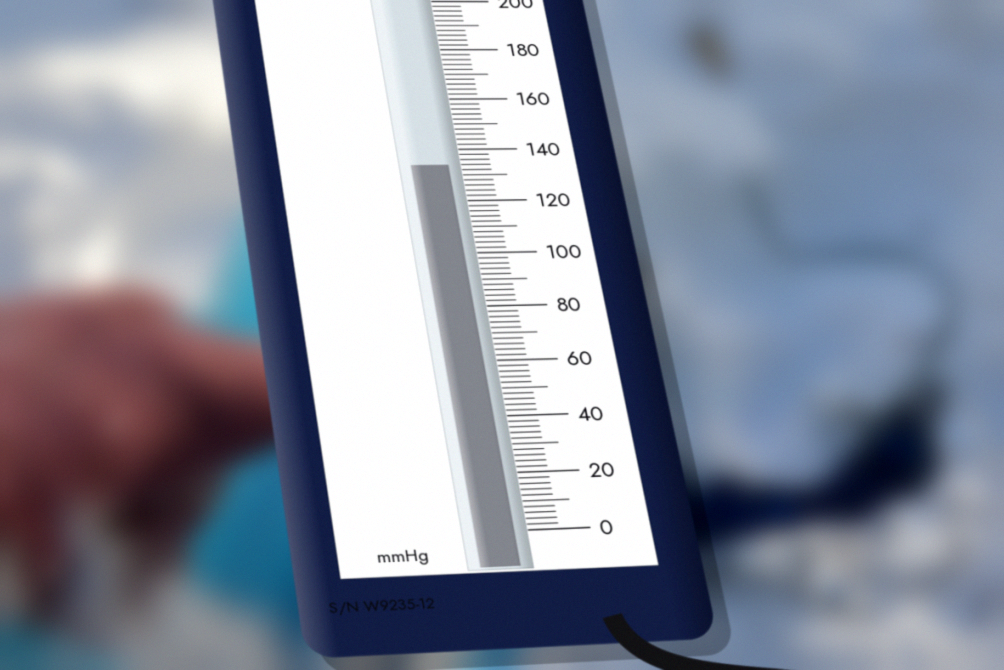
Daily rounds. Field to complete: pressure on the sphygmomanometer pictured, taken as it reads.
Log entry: 134 mmHg
